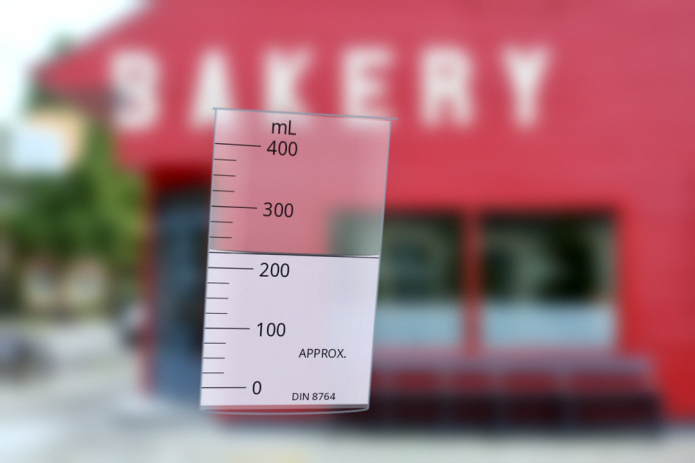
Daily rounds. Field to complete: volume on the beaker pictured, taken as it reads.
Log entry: 225 mL
